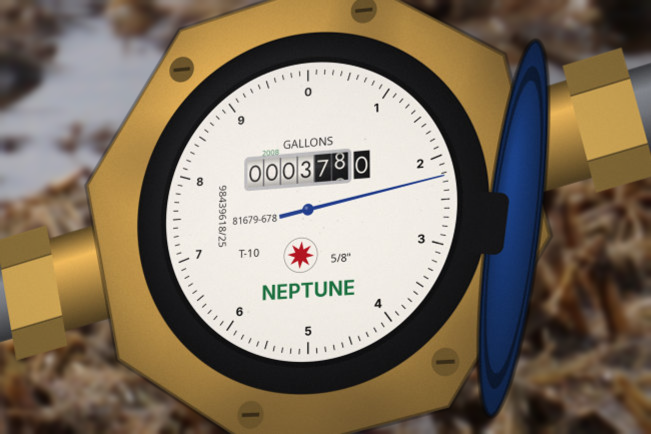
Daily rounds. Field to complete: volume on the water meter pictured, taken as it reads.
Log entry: 3782.2 gal
